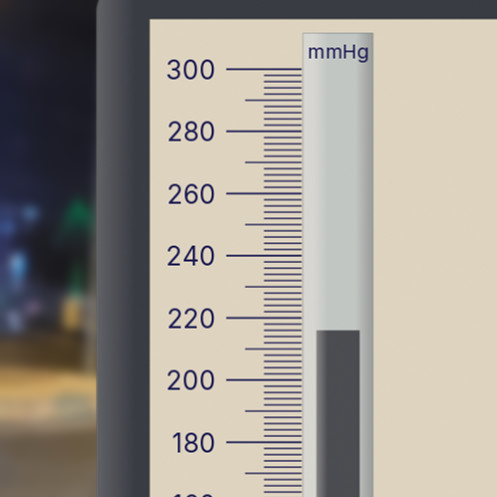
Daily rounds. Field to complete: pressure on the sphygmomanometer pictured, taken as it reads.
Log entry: 216 mmHg
